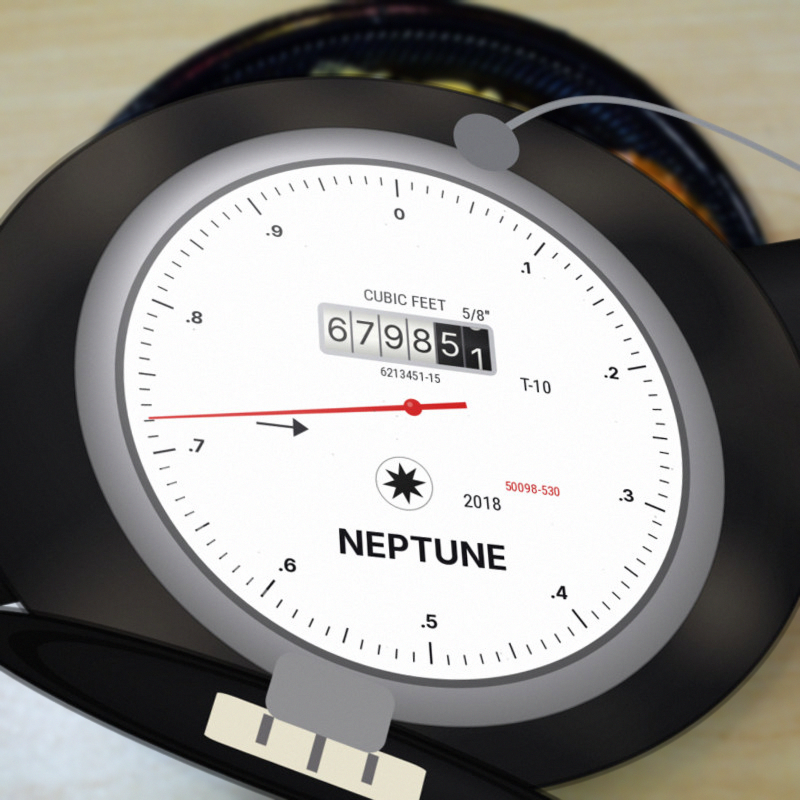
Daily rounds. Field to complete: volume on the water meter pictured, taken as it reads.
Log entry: 679850.72 ft³
